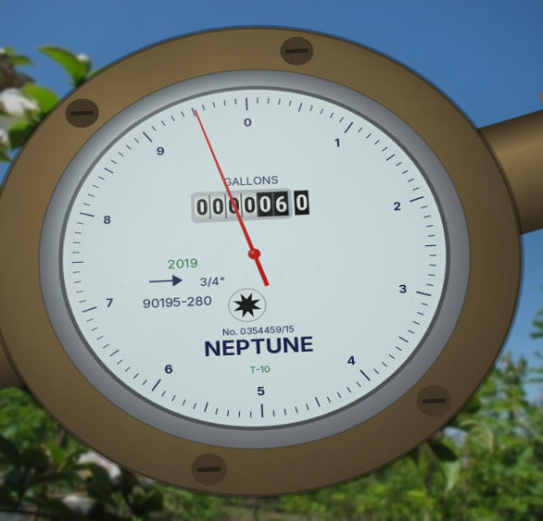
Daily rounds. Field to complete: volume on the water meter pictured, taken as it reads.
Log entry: 59.5 gal
